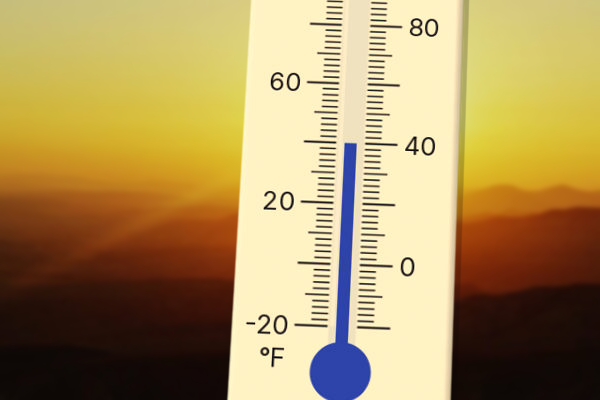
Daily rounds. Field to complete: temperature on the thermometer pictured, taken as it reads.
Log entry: 40 °F
